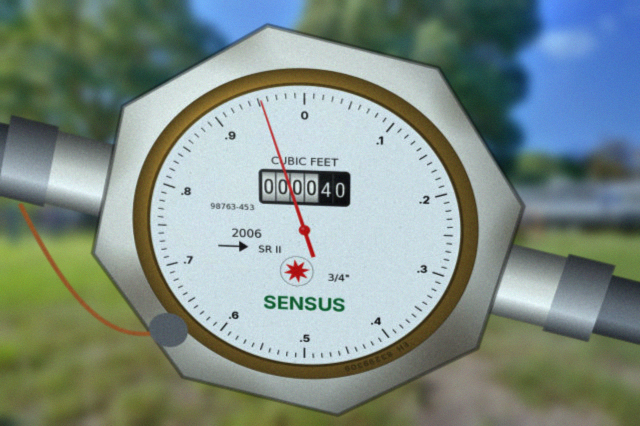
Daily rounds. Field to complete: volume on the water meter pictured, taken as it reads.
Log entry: 39.95 ft³
